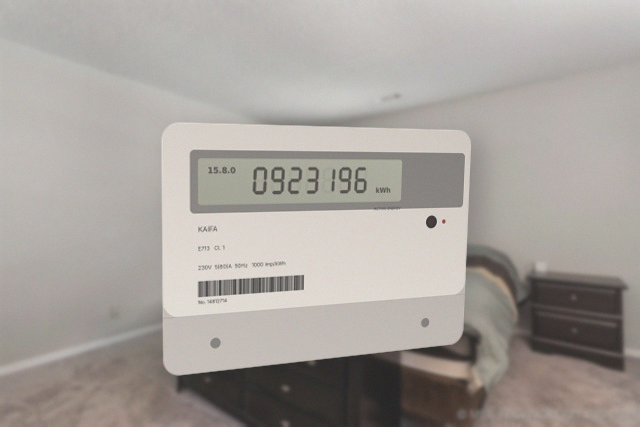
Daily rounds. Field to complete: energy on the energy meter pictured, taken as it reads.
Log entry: 923196 kWh
